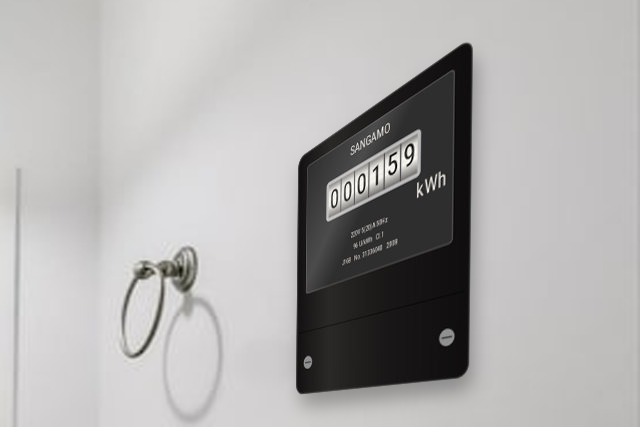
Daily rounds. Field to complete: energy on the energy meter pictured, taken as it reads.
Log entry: 159 kWh
